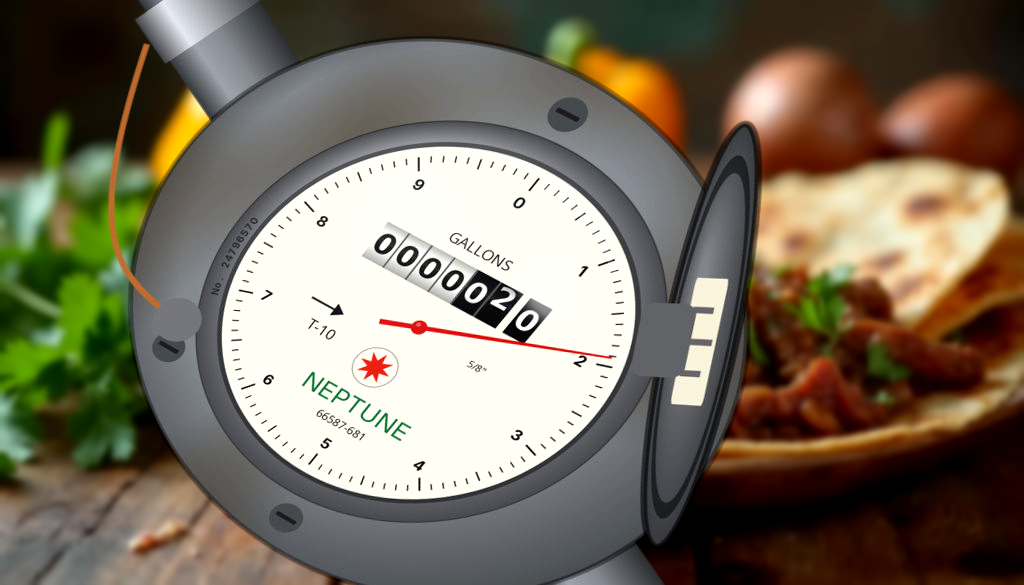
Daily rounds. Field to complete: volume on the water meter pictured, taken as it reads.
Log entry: 21.9 gal
